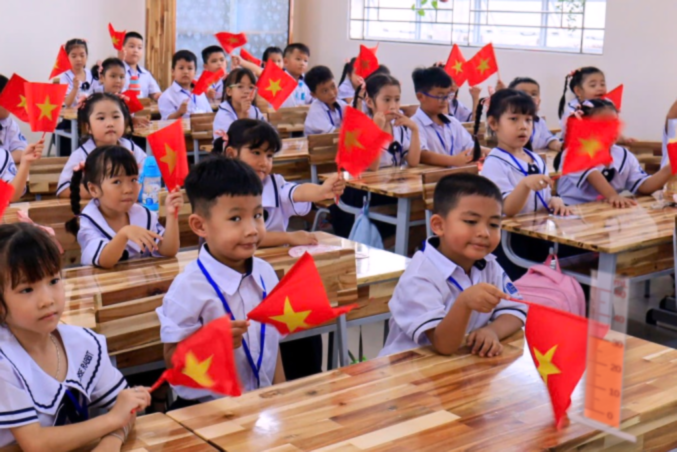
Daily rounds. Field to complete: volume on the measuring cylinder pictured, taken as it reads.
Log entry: 30 mL
